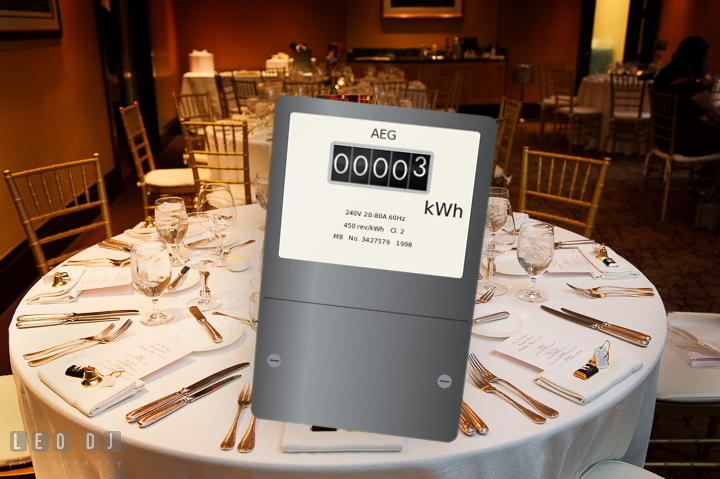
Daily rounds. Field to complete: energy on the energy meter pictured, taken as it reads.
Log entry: 3 kWh
